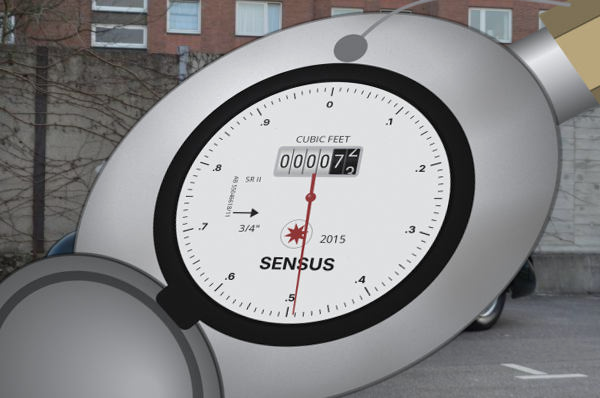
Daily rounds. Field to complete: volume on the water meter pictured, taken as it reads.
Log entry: 72.49 ft³
